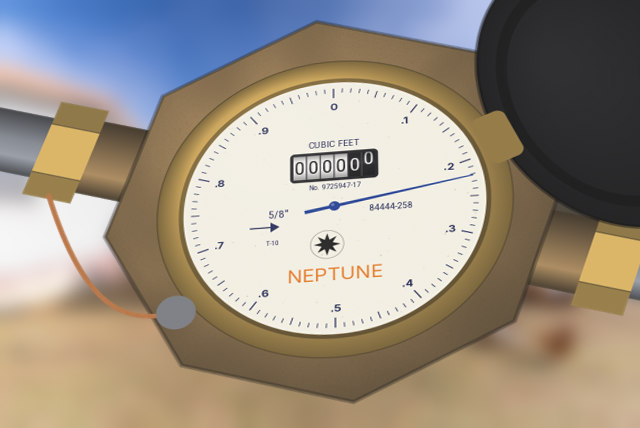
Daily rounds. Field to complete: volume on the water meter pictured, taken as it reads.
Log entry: 0.22 ft³
